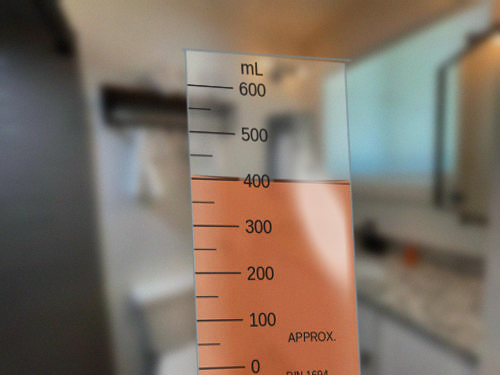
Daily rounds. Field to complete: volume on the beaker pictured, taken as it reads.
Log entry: 400 mL
